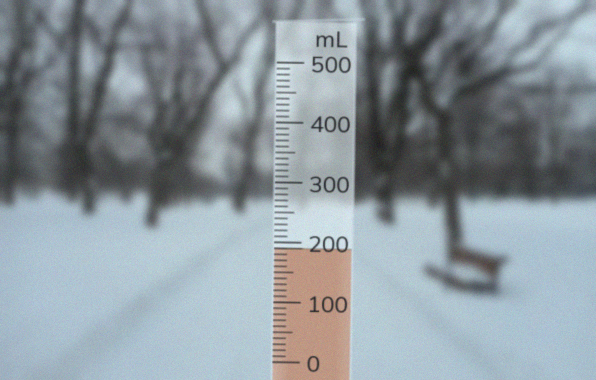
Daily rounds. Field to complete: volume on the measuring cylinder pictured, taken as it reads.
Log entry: 190 mL
